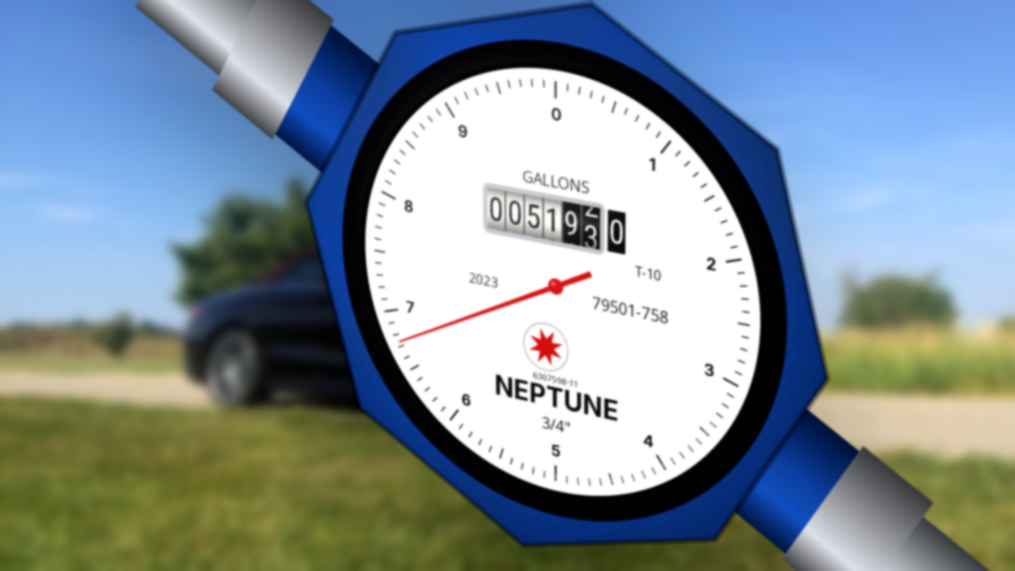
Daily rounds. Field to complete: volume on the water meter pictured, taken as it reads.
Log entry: 51926.7 gal
